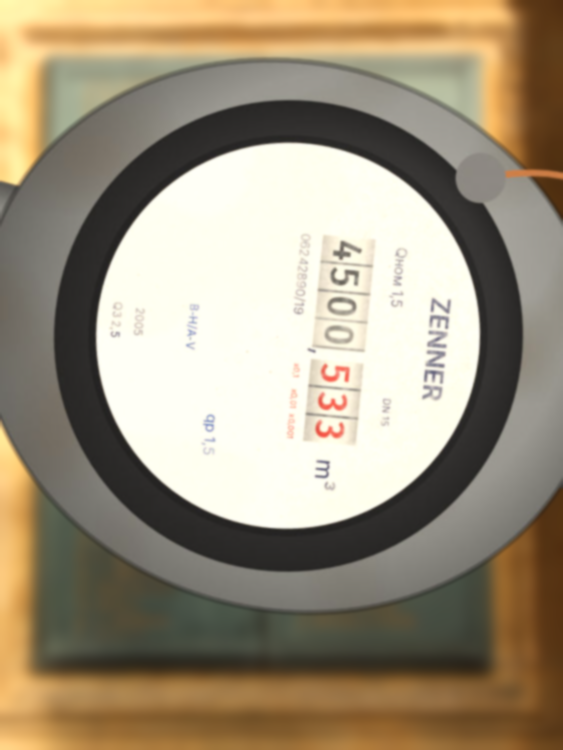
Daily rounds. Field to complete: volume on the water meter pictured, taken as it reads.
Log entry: 4500.533 m³
